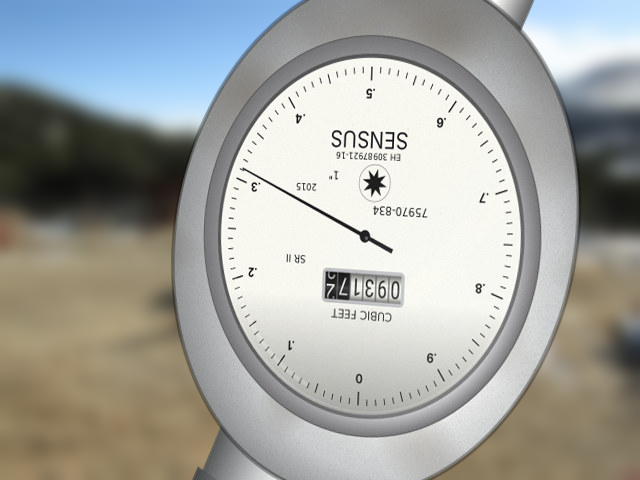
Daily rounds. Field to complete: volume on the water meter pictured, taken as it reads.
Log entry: 93172.31 ft³
